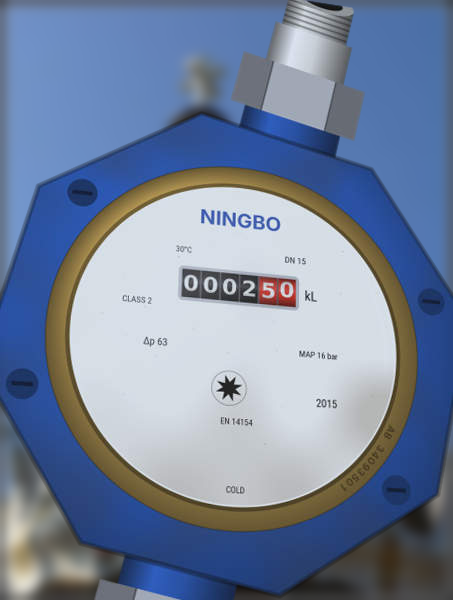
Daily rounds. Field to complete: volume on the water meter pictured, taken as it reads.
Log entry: 2.50 kL
